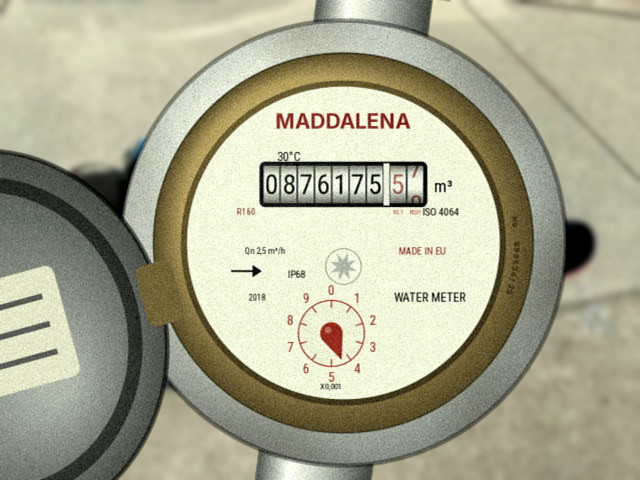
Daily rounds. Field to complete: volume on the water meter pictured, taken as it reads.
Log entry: 876175.574 m³
